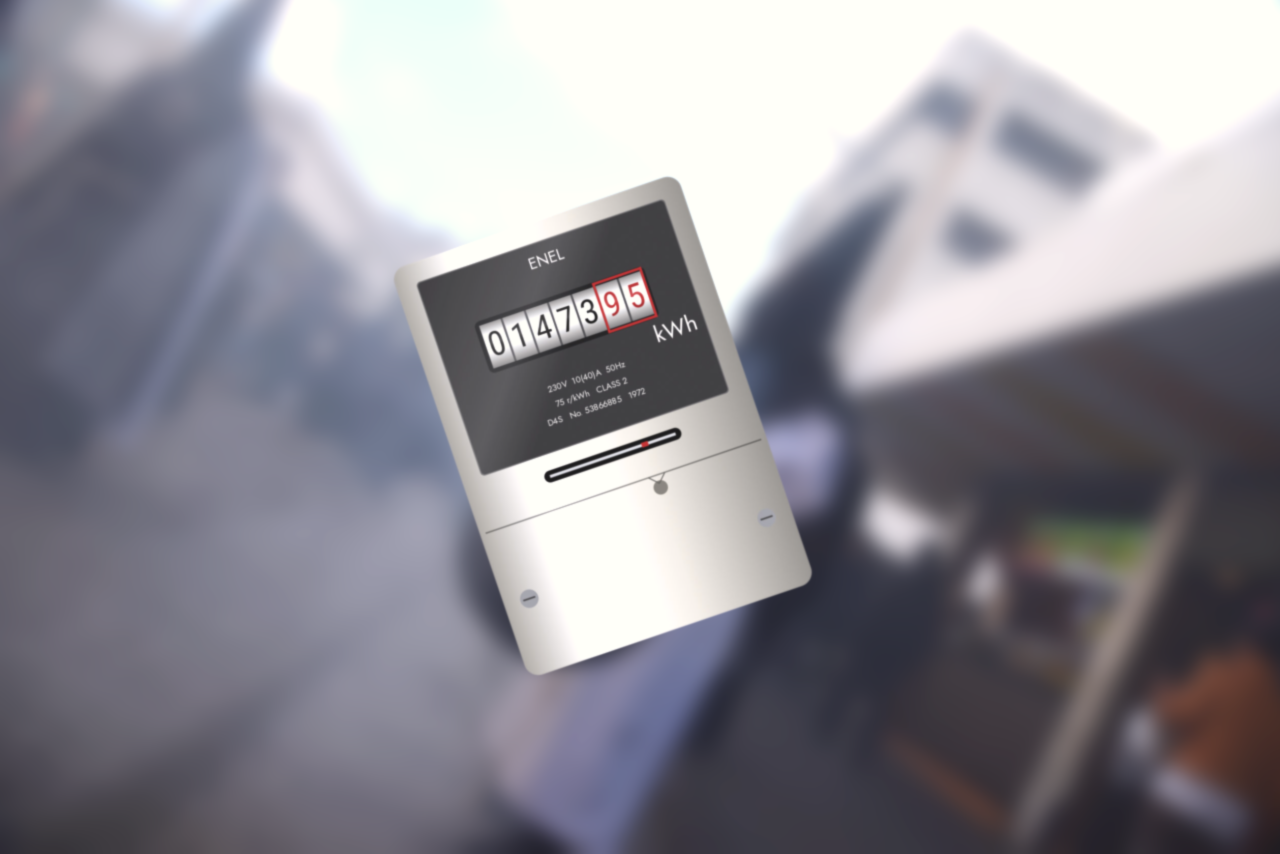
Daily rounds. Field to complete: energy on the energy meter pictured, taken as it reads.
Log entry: 1473.95 kWh
